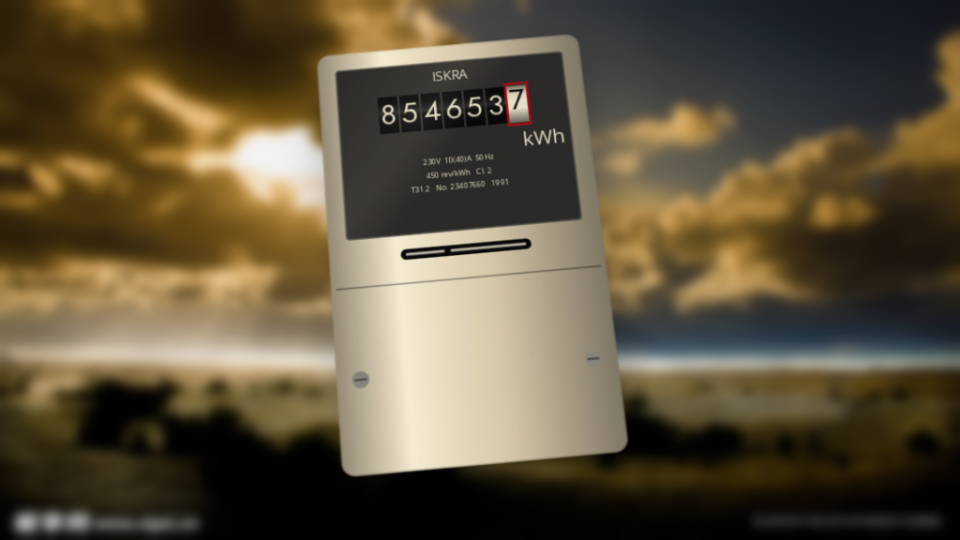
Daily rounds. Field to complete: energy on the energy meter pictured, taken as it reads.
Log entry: 854653.7 kWh
